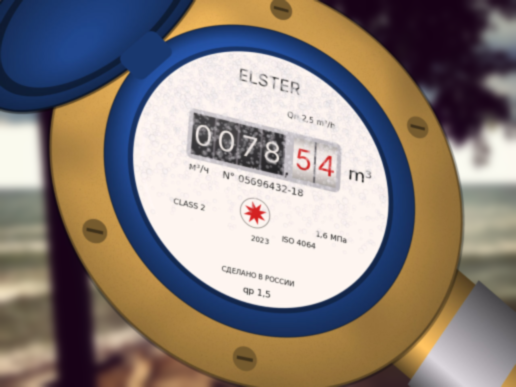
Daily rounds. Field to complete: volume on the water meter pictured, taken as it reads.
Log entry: 78.54 m³
